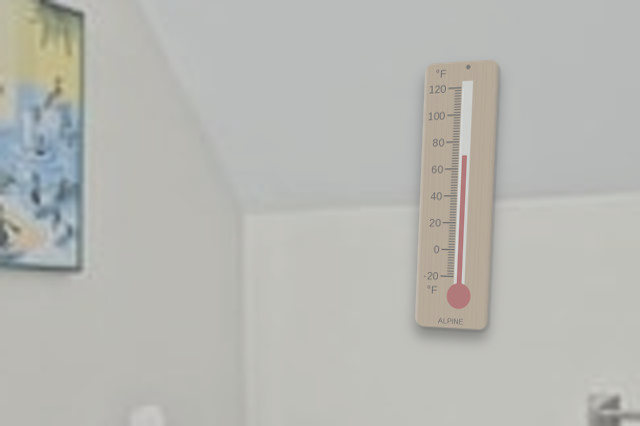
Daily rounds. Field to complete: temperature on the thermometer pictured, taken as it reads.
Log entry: 70 °F
